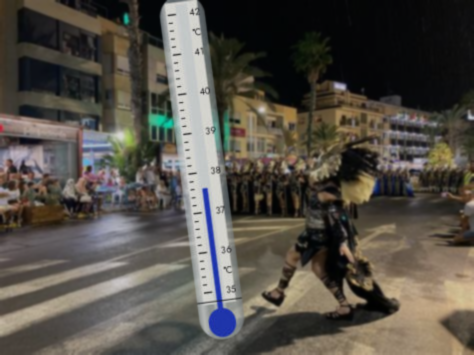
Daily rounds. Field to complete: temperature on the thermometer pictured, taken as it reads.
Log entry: 37.6 °C
